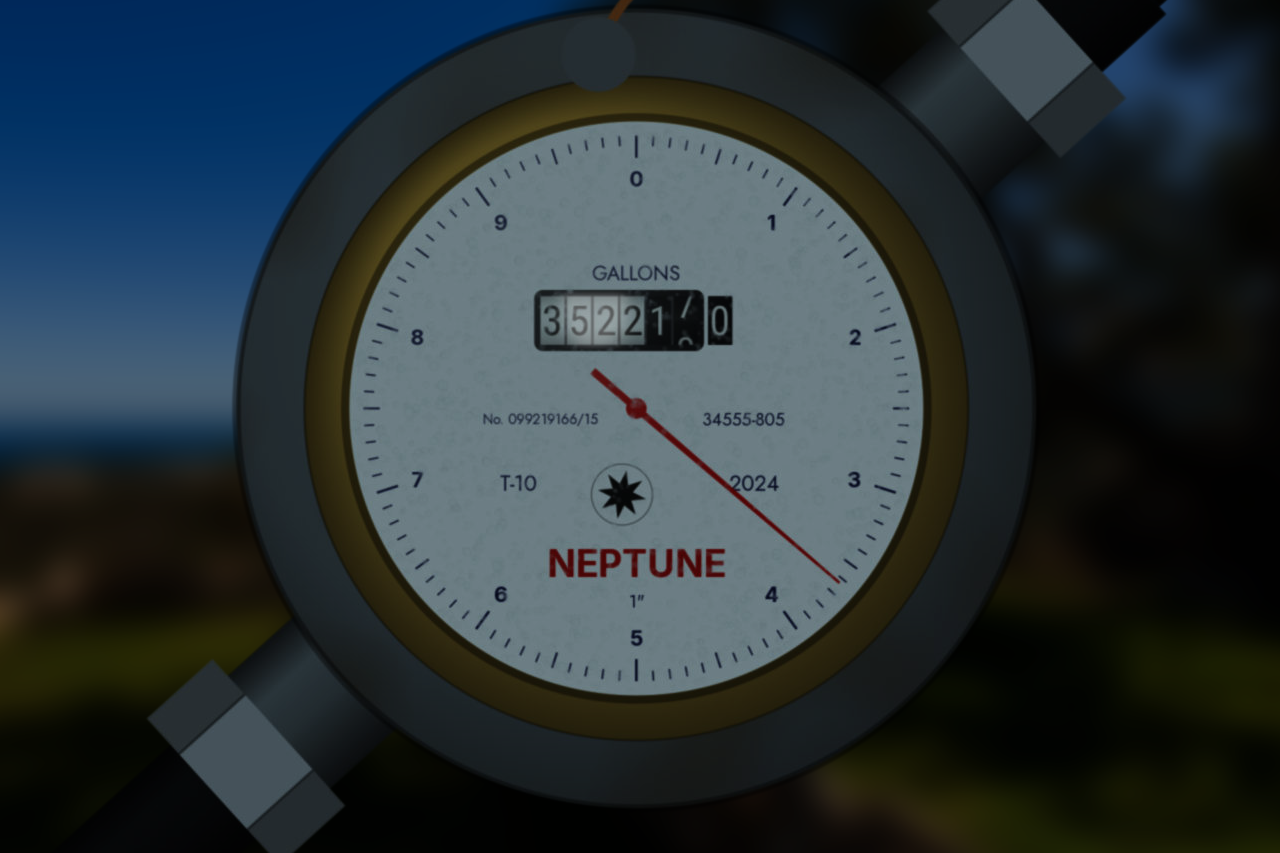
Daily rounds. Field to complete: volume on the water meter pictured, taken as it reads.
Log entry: 3522173.6 gal
